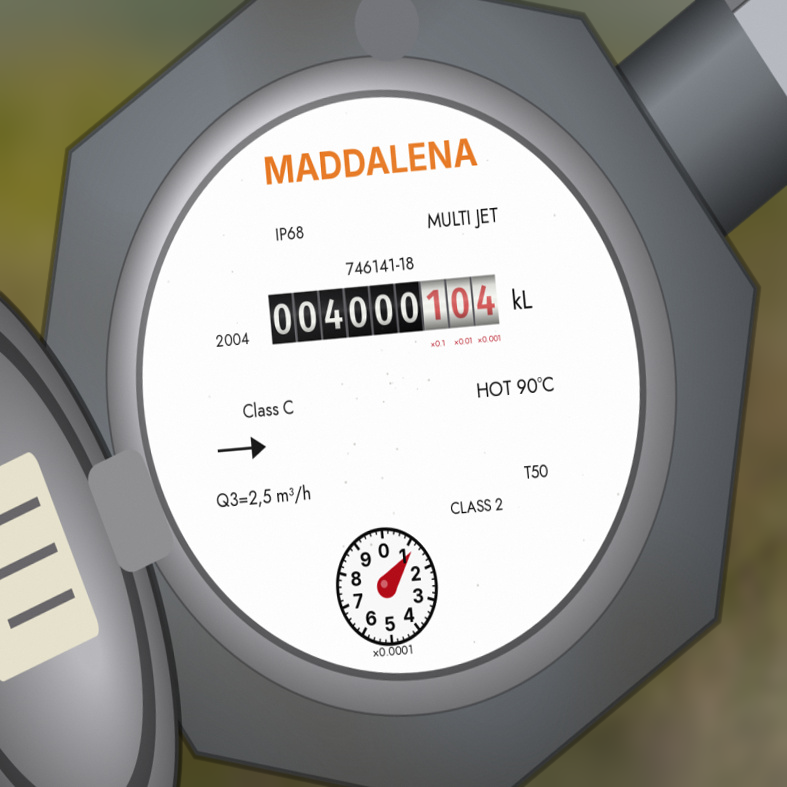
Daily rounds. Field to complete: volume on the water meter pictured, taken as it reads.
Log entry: 4000.1041 kL
